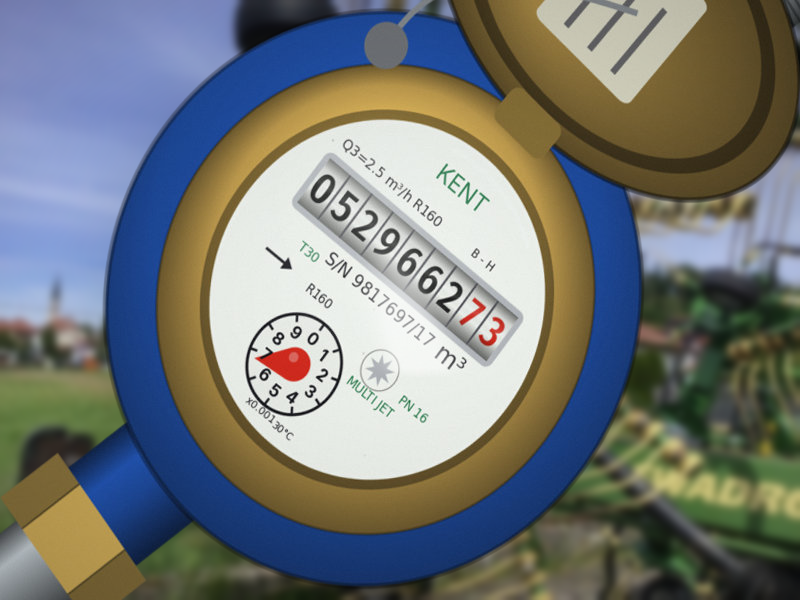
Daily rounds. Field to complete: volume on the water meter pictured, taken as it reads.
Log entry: 529662.736 m³
